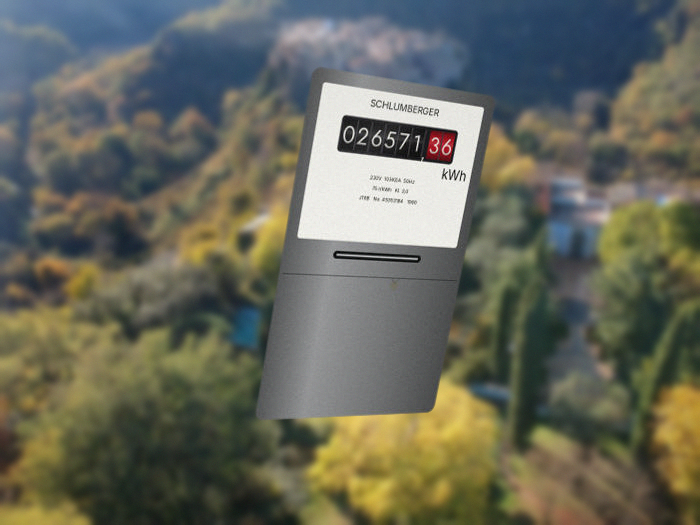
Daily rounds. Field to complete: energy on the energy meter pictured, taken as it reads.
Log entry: 26571.36 kWh
